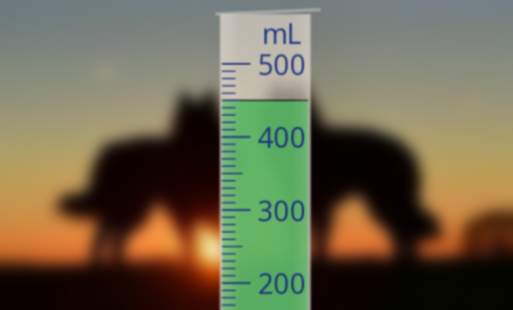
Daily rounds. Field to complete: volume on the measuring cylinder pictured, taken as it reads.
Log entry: 450 mL
